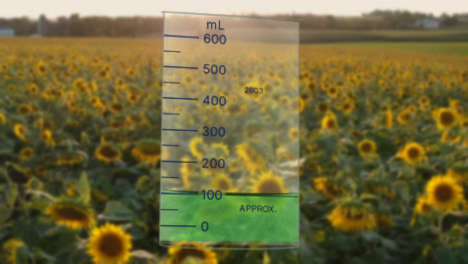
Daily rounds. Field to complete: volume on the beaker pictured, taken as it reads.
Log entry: 100 mL
